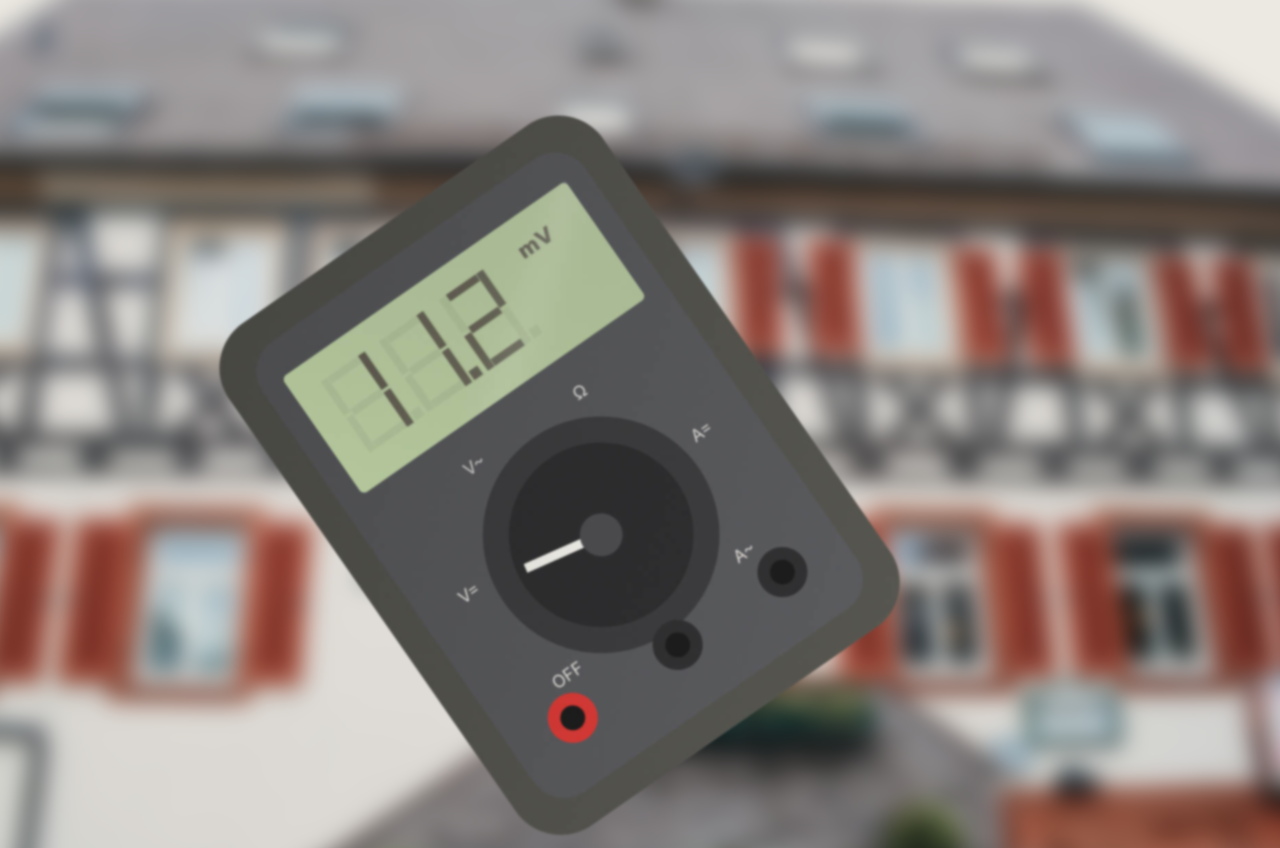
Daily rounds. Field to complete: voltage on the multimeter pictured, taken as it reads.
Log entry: 11.2 mV
